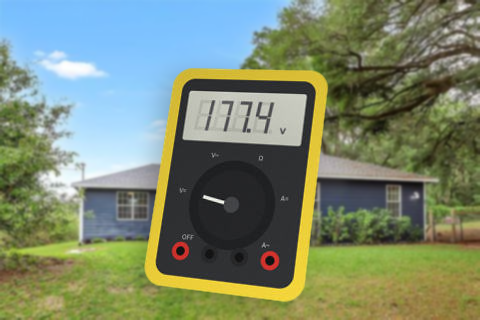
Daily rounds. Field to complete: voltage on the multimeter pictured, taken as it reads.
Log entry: 177.4 V
